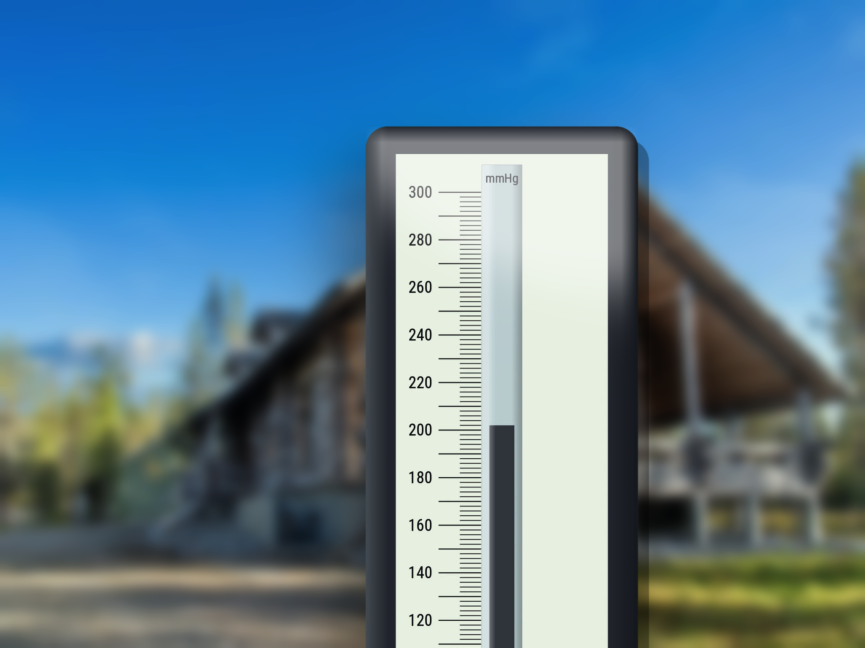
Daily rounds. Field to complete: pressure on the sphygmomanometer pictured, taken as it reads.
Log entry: 202 mmHg
